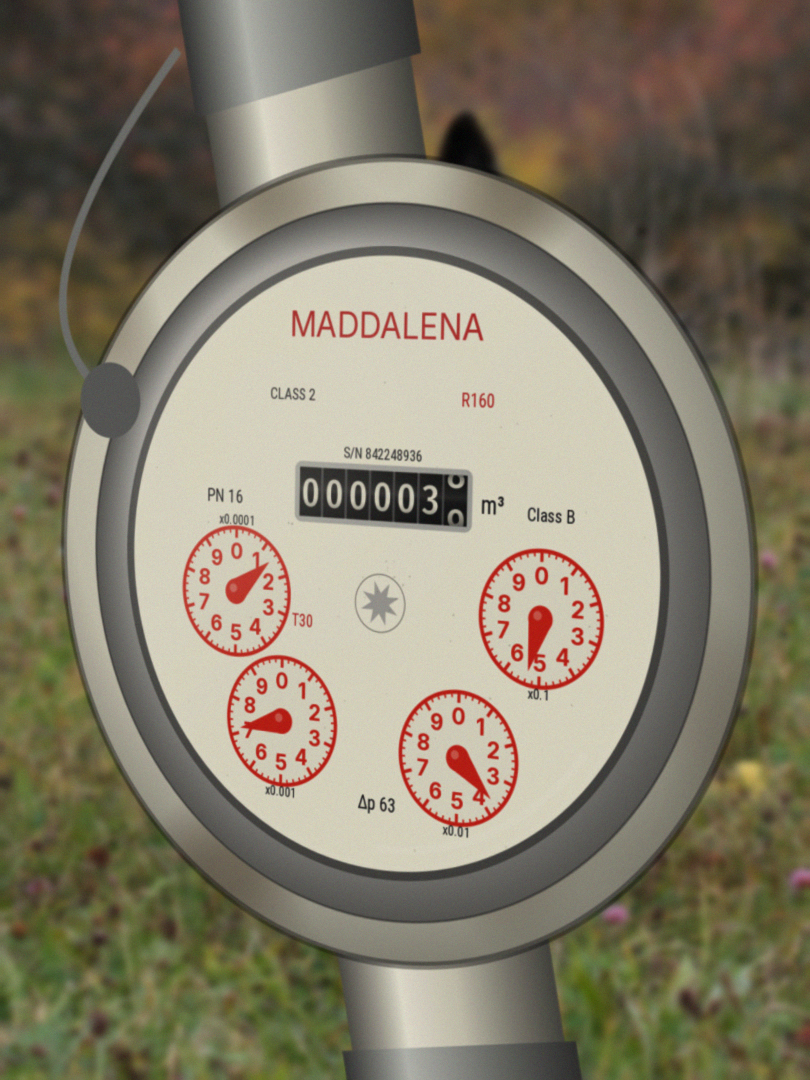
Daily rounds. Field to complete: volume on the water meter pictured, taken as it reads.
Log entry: 38.5371 m³
